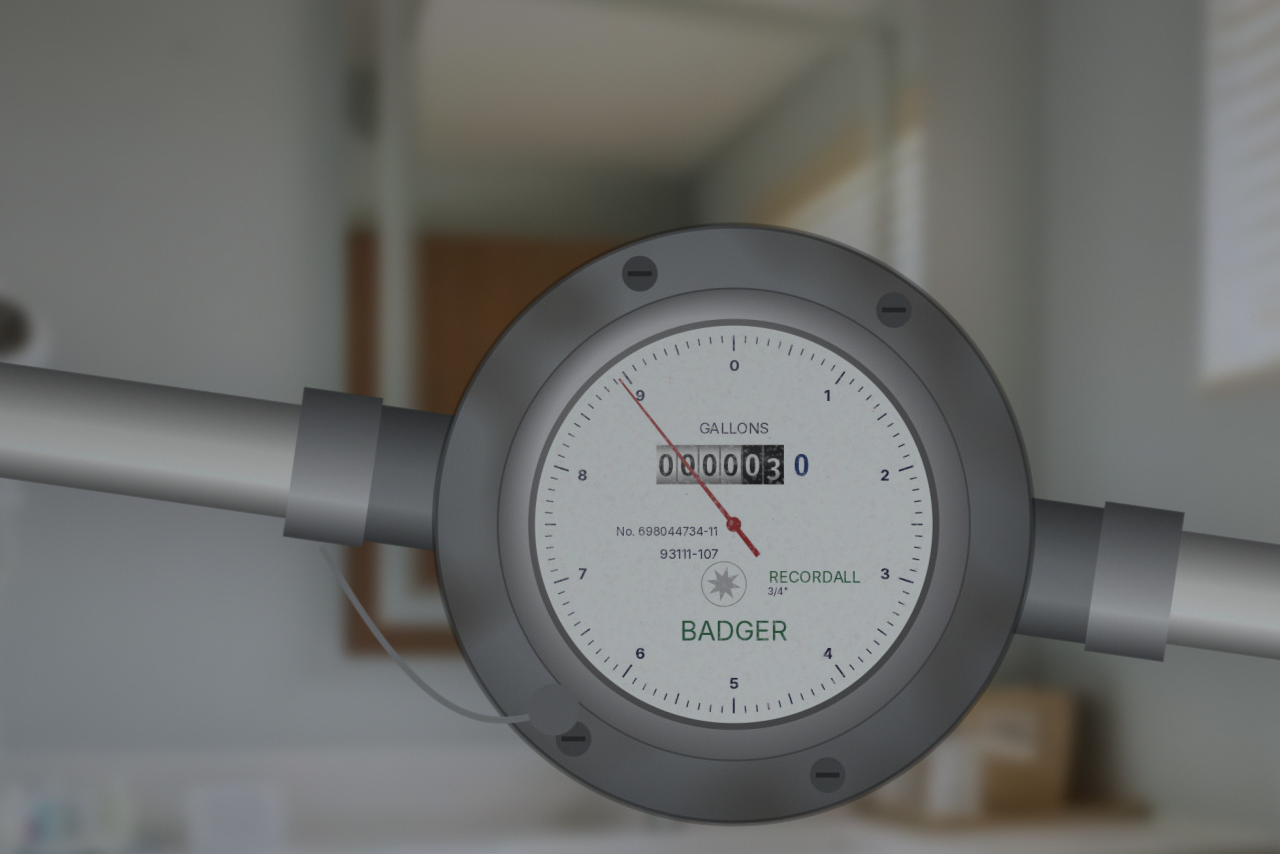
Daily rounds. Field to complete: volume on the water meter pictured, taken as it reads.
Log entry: 28.9 gal
